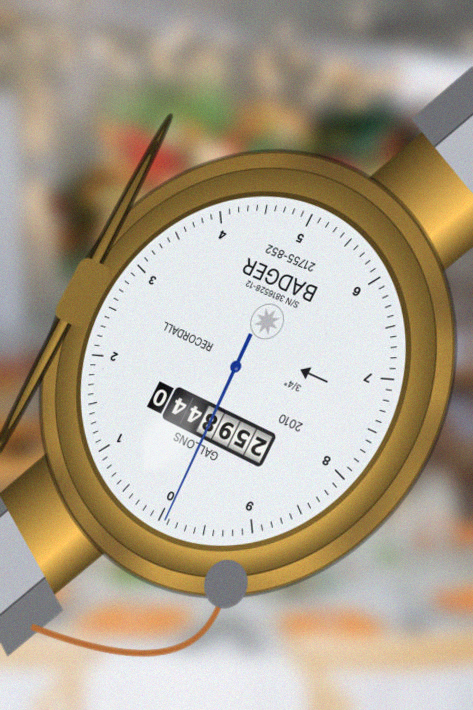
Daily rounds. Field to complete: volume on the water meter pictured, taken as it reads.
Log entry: 2598439.9 gal
